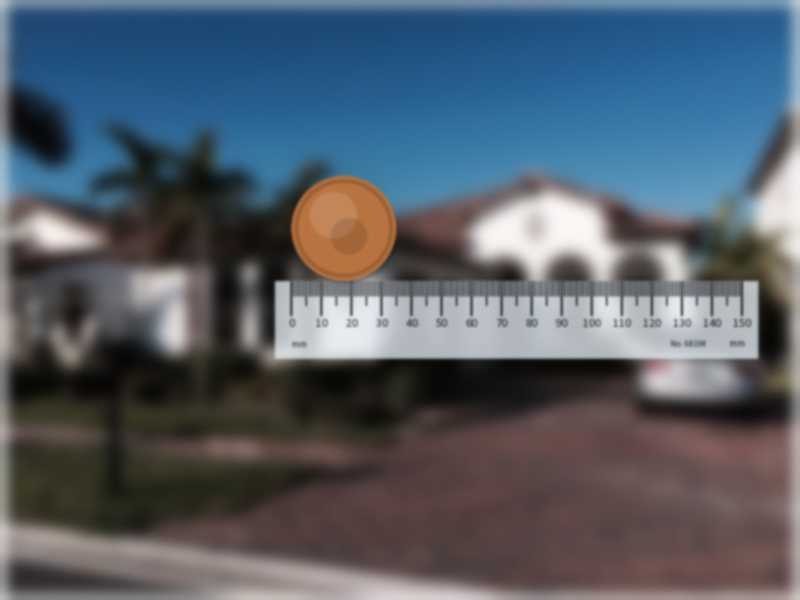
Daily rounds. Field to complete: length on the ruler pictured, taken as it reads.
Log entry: 35 mm
